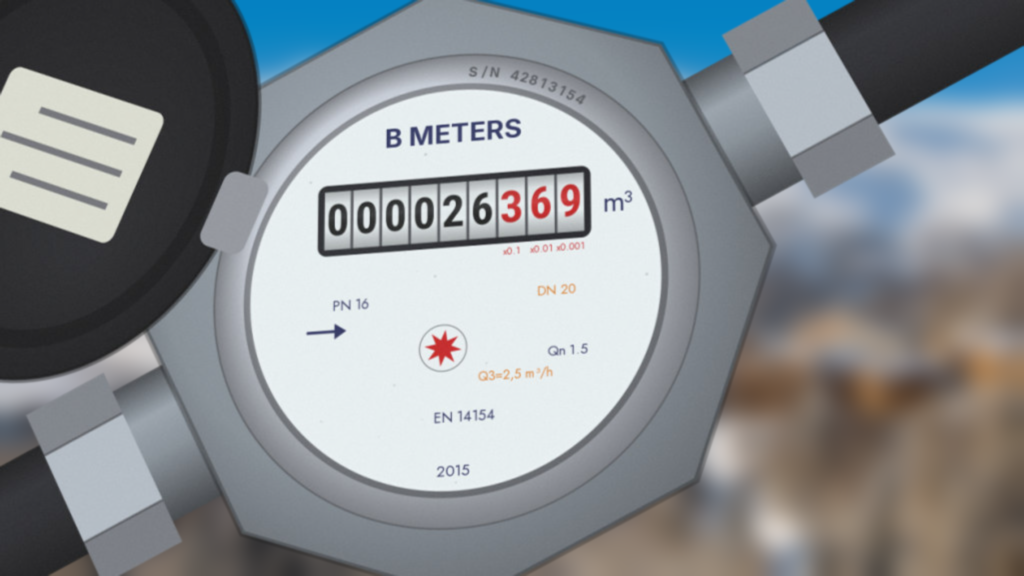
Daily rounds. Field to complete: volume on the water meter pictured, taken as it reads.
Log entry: 26.369 m³
